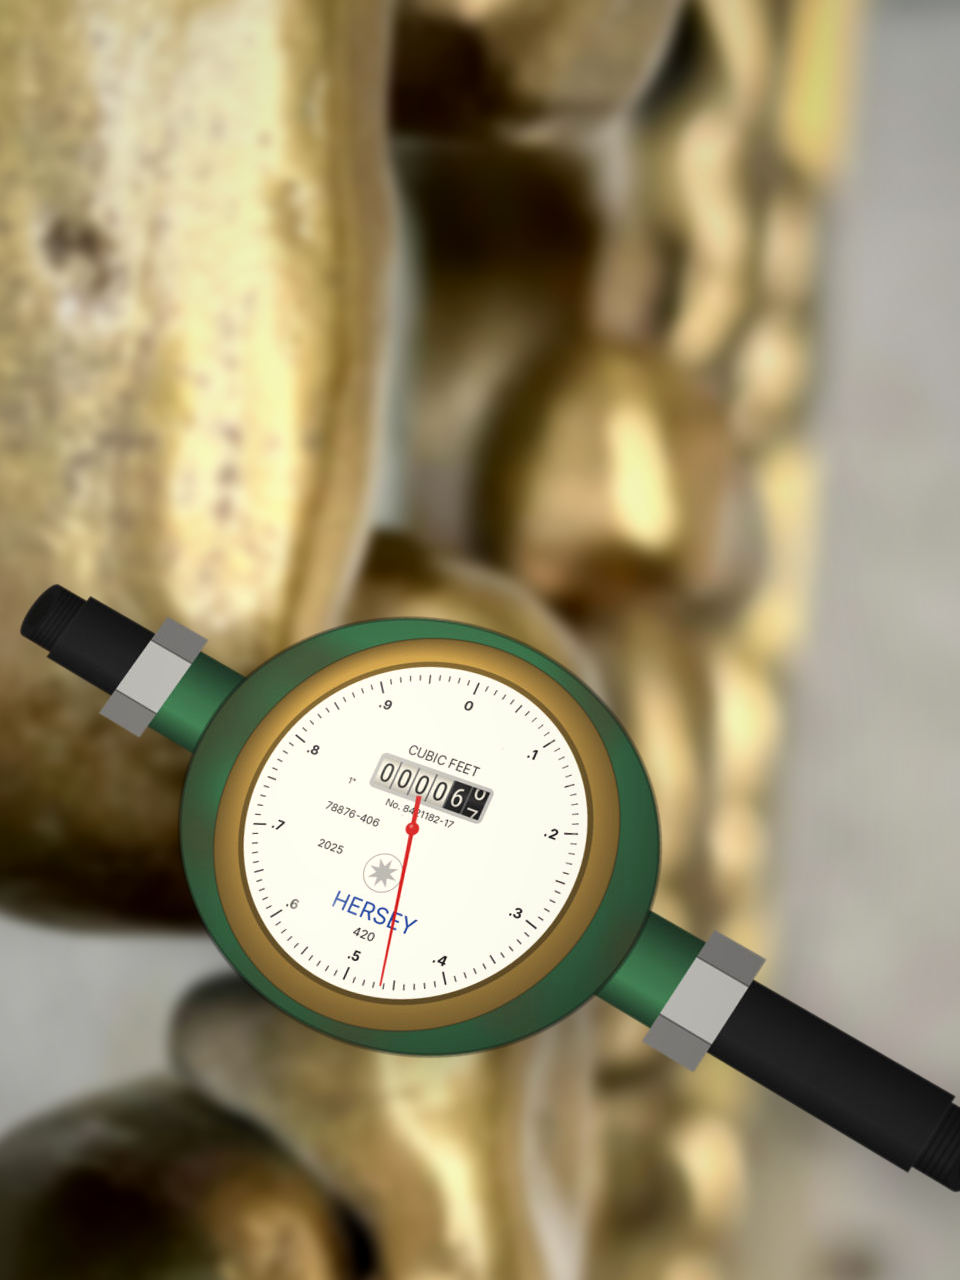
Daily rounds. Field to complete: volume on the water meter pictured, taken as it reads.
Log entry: 66.46 ft³
